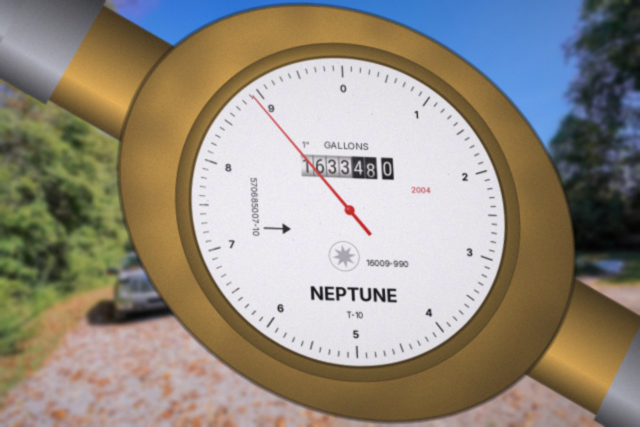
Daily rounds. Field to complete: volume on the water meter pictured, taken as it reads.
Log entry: 1633478.9 gal
